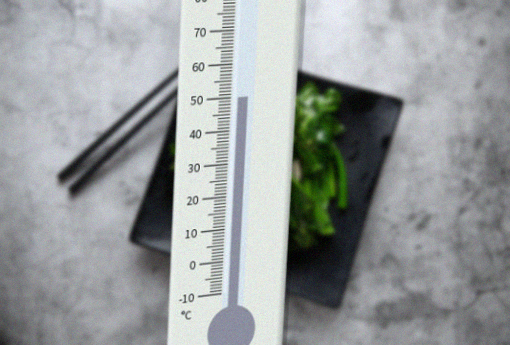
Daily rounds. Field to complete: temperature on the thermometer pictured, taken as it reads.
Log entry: 50 °C
